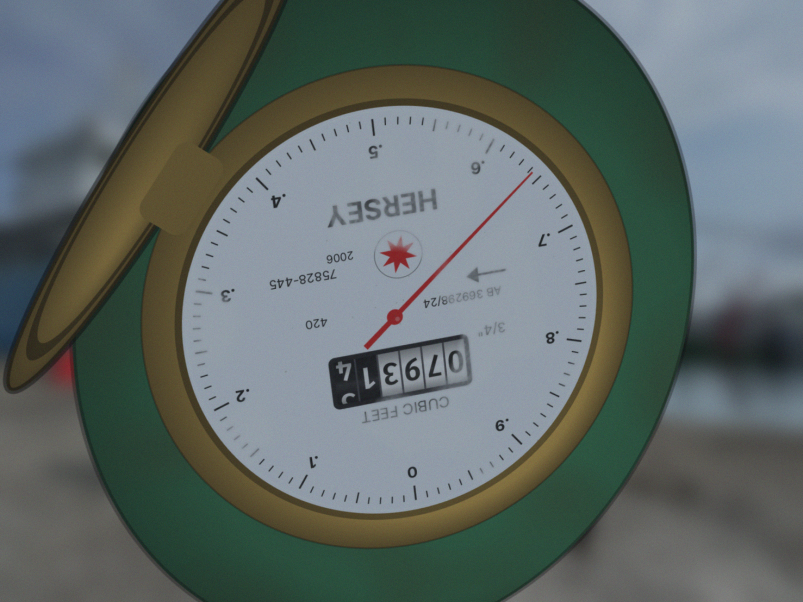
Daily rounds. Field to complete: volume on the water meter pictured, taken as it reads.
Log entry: 79313.64 ft³
